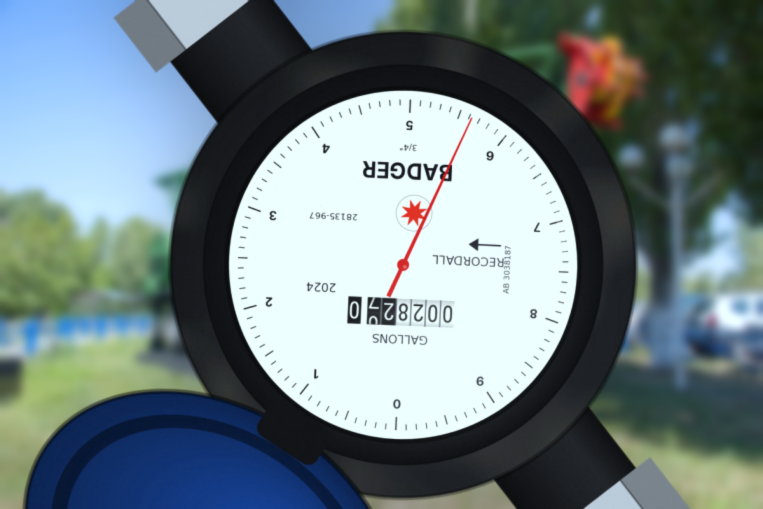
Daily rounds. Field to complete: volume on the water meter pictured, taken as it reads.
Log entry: 28265.6 gal
